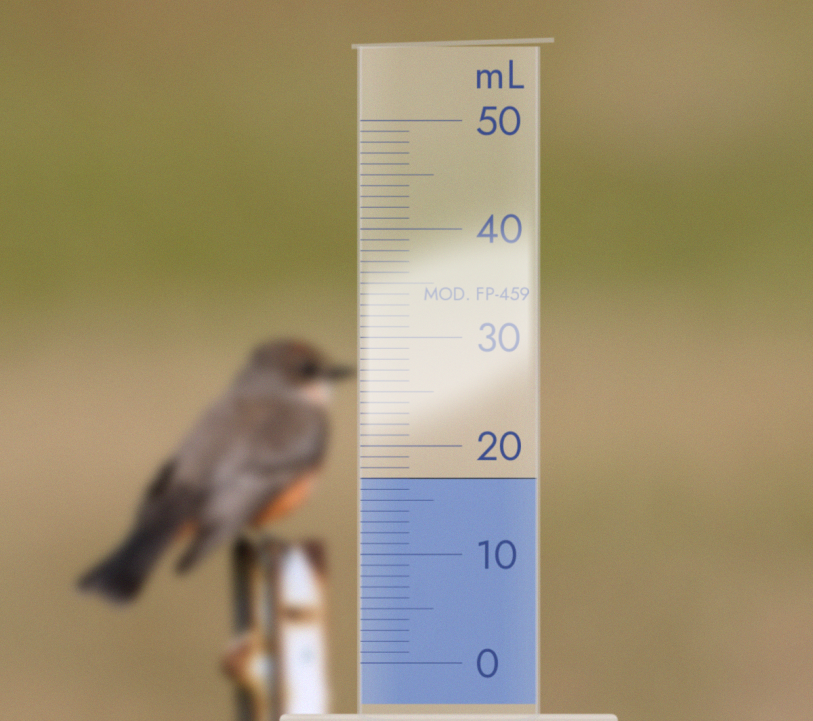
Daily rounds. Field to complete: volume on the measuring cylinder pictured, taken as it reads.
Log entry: 17 mL
